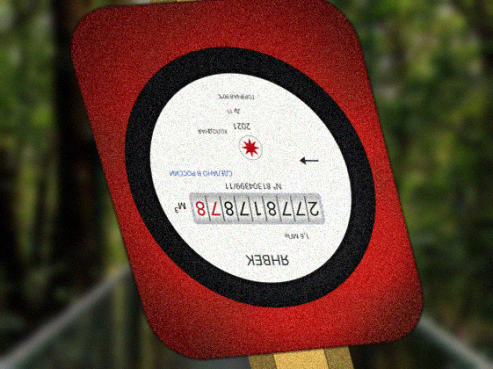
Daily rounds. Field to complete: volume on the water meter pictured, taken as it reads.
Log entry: 2778178.78 m³
